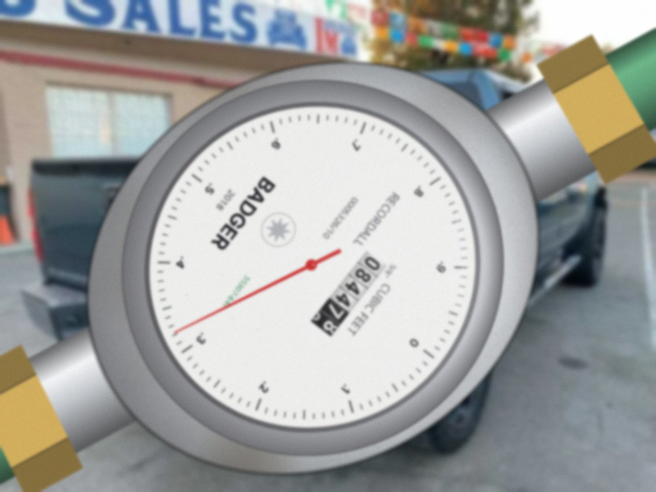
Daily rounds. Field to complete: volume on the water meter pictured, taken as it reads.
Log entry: 84478.32 ft³
